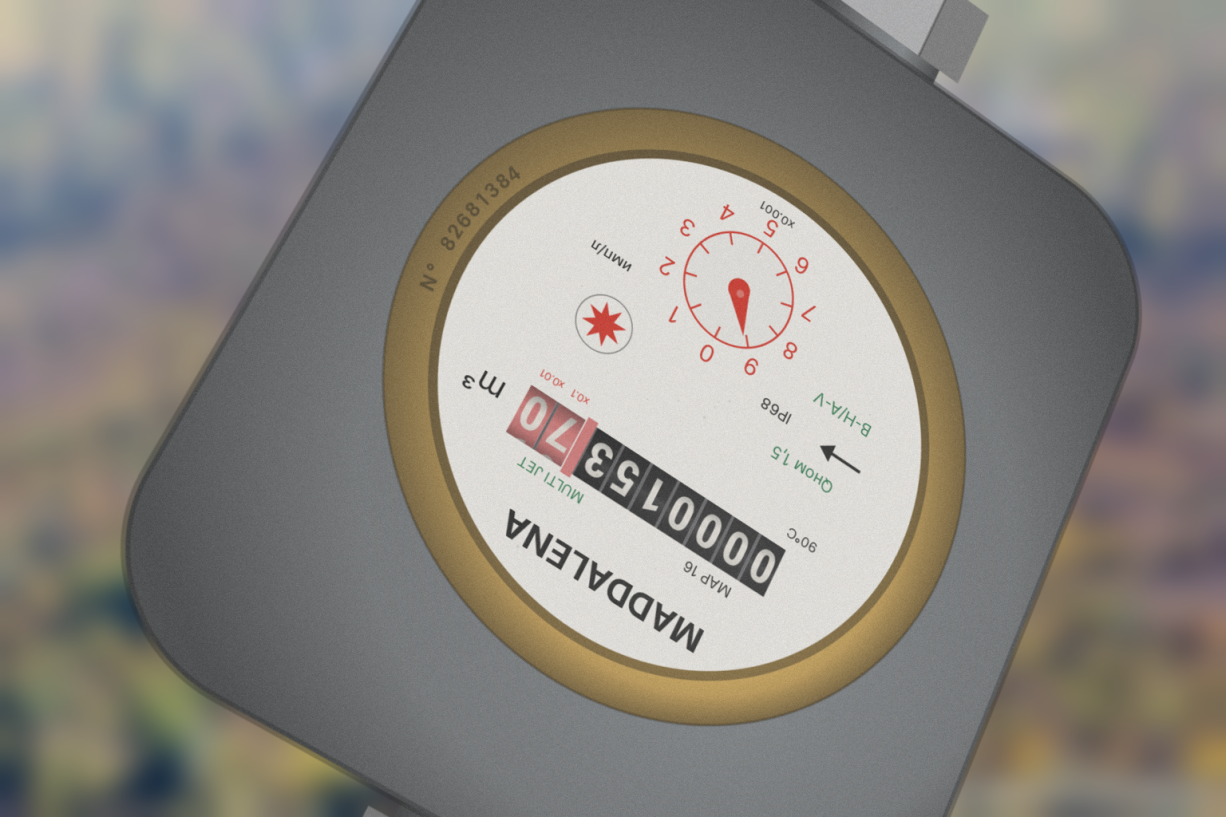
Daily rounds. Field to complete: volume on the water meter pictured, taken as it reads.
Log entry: 153.699 m³
